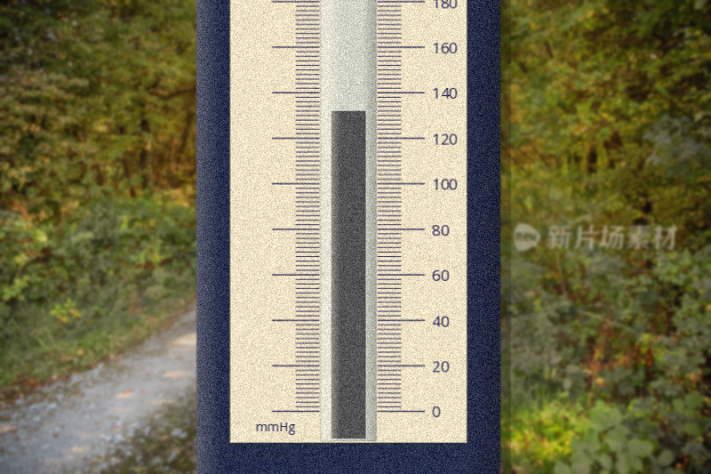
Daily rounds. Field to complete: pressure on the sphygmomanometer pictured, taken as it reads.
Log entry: 132 mmHg
